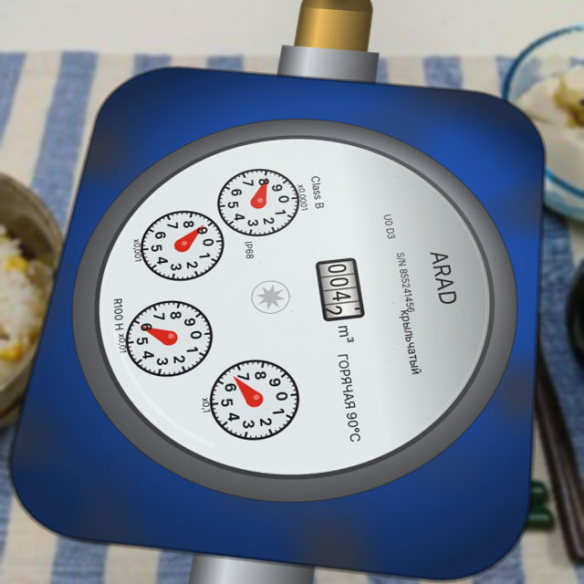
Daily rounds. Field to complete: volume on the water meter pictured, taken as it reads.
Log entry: 41.6588 m³
